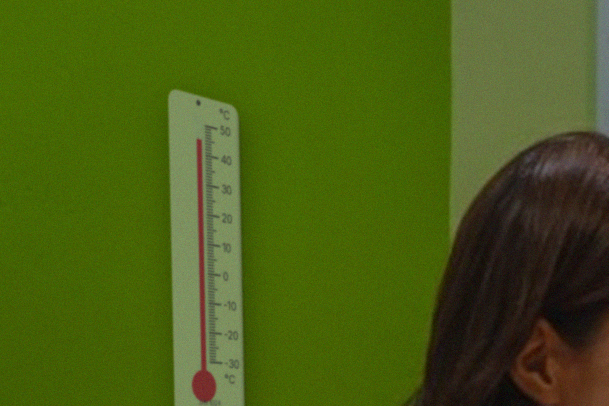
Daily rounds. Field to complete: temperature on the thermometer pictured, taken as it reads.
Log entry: 45 °C
